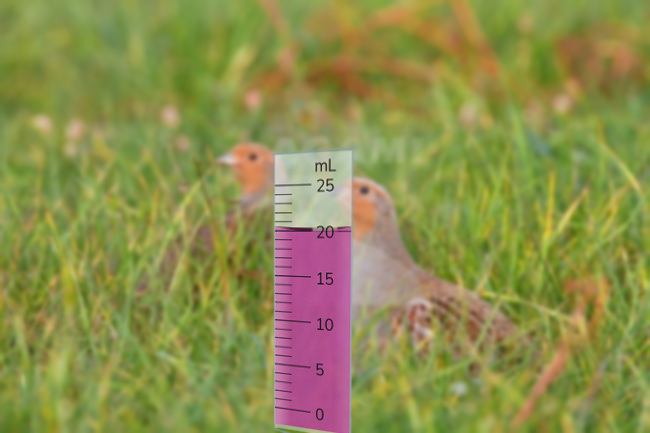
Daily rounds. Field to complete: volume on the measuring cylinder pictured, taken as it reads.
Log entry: 20 mL
